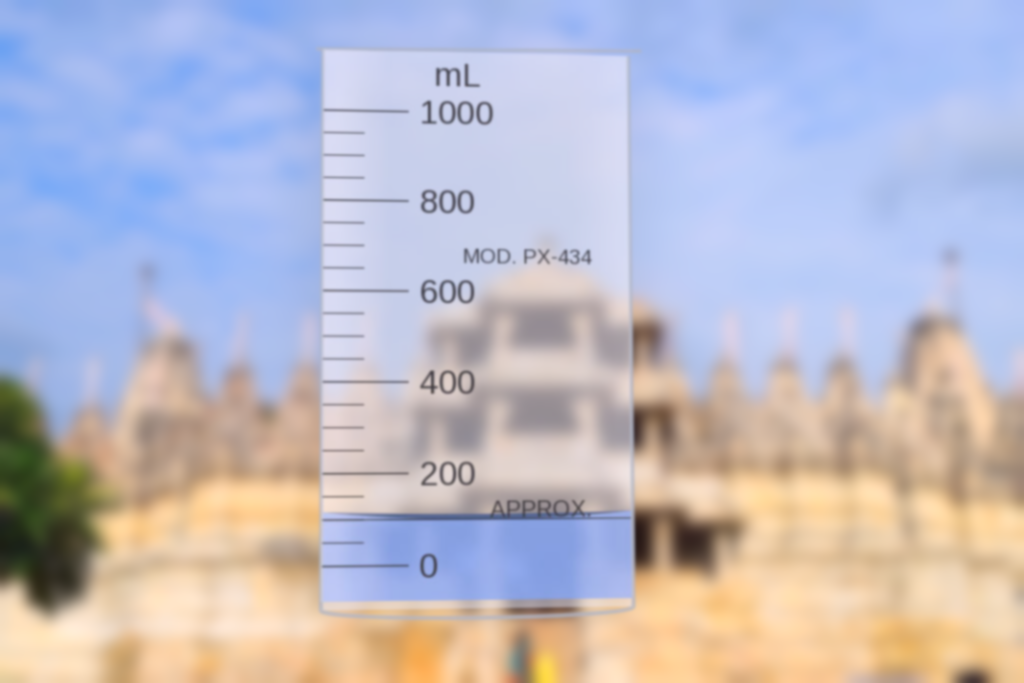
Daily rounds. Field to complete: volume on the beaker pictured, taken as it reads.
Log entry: 100 mL
